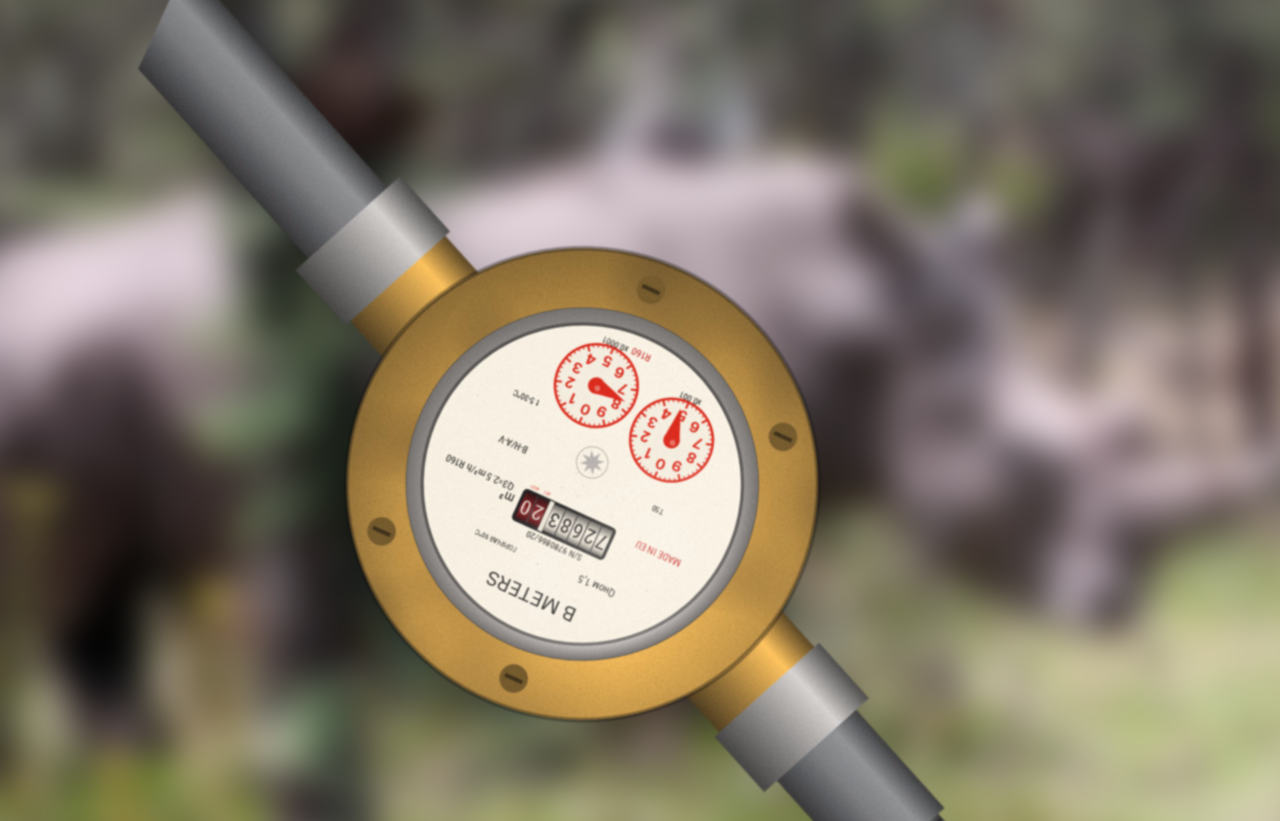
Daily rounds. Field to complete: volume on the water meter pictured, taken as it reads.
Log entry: 72683.2047 m³
